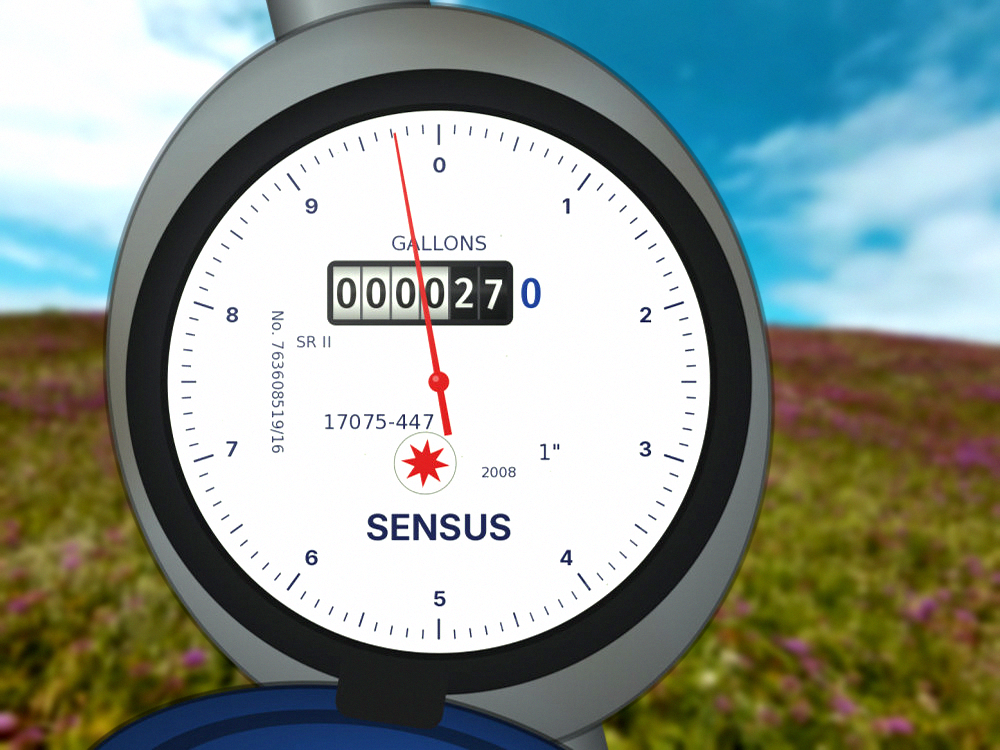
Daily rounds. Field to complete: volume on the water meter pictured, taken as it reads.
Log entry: 269.7 gal
